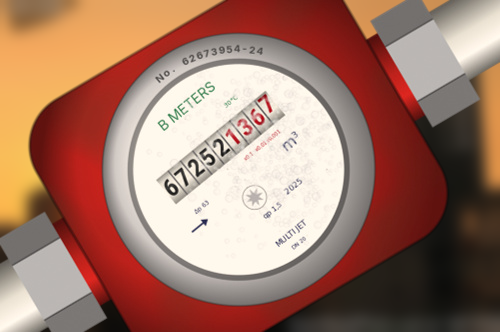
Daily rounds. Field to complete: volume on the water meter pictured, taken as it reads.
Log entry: 67252.1367 m³
